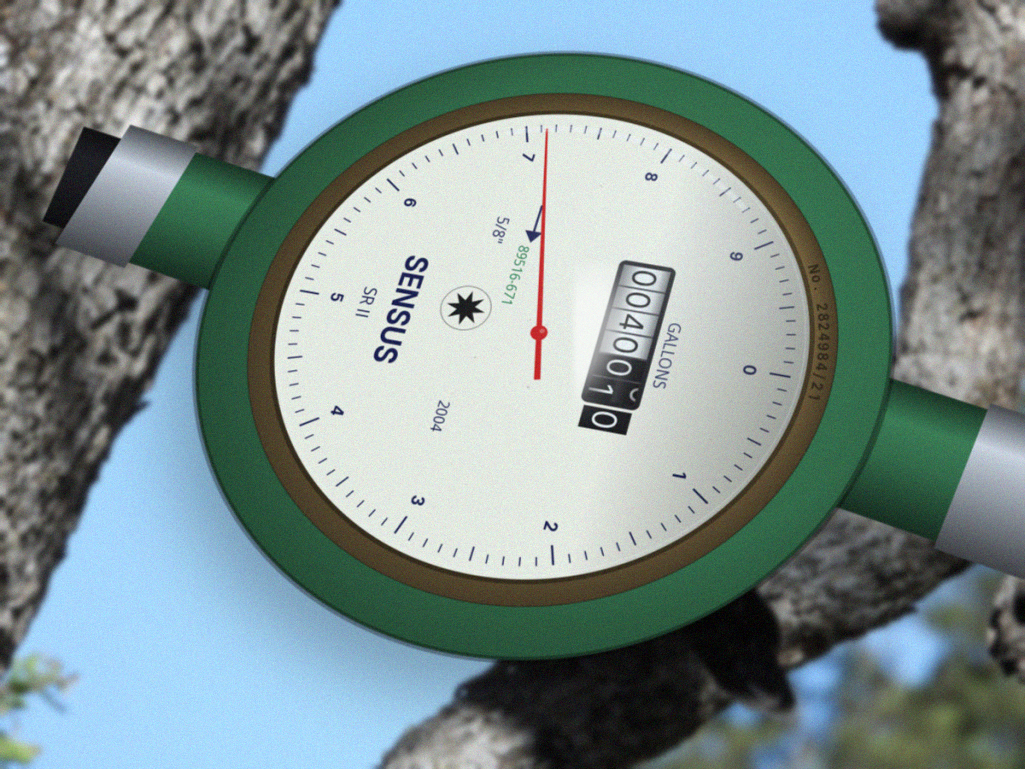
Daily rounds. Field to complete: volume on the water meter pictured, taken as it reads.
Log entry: 40007.1 gal
